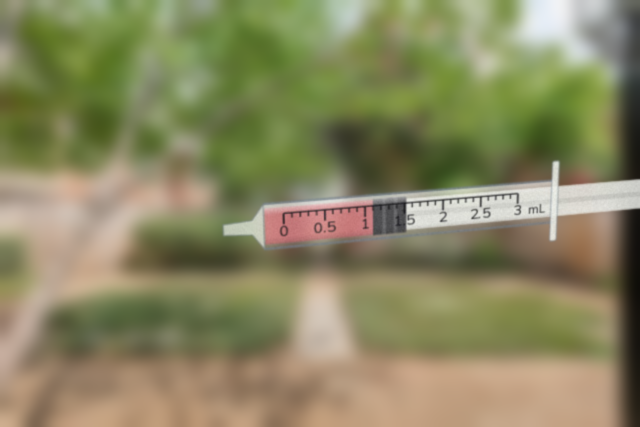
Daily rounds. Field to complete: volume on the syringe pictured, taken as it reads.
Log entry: 1.1 mL
